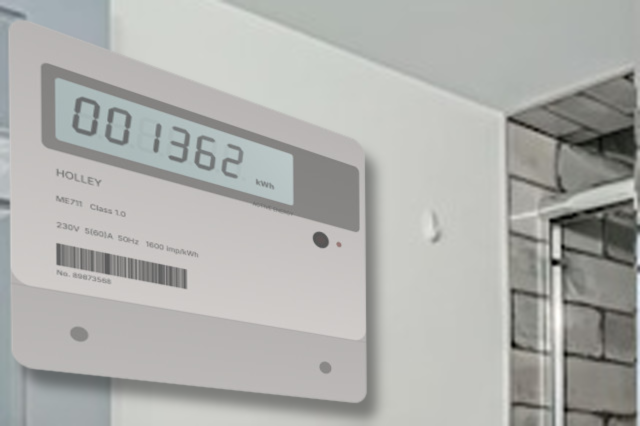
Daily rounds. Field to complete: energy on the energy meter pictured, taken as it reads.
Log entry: 1362 kWh
